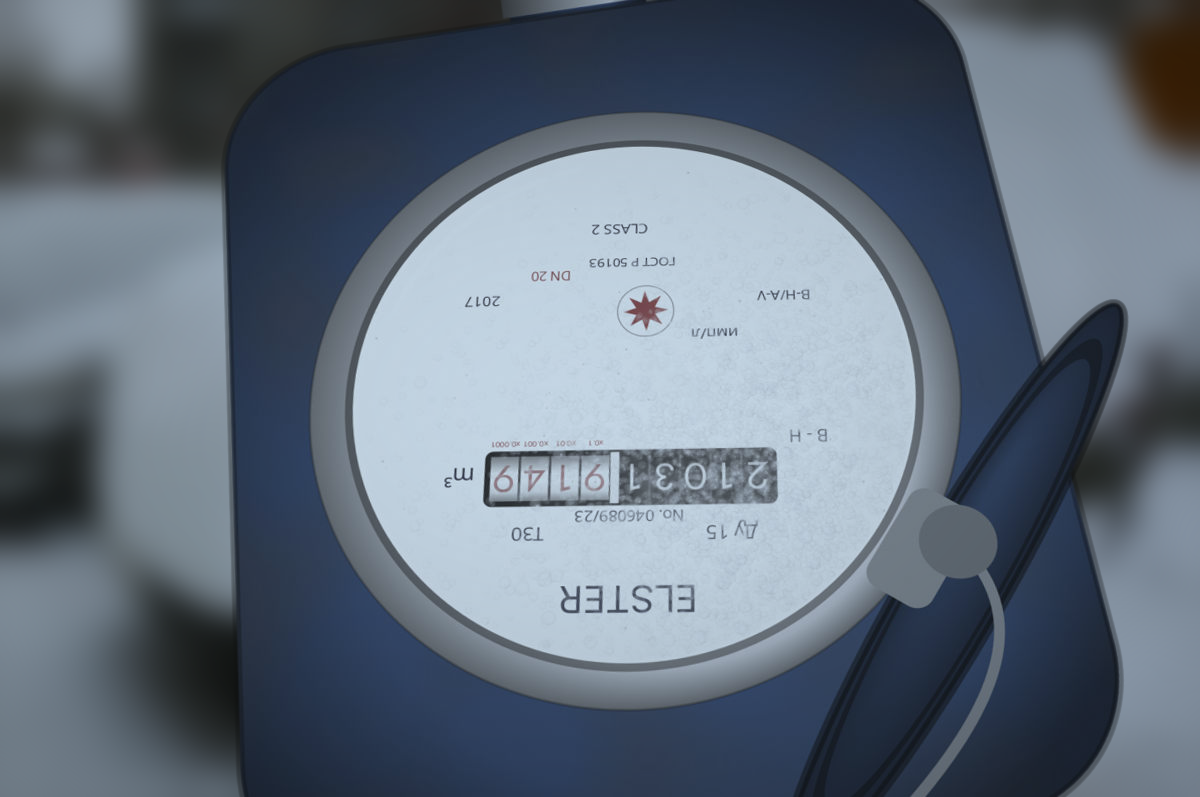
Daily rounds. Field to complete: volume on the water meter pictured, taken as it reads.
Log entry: 21031.9149 m³
